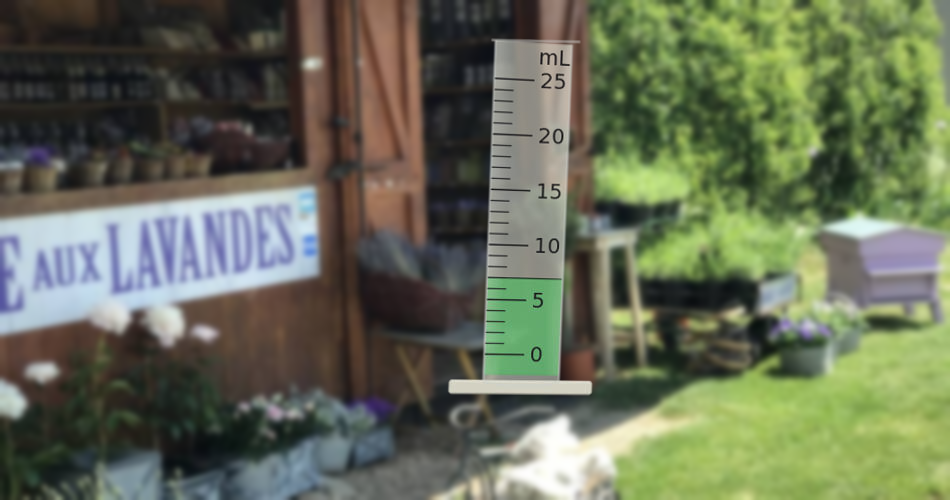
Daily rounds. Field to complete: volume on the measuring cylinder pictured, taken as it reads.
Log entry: 7 mL
